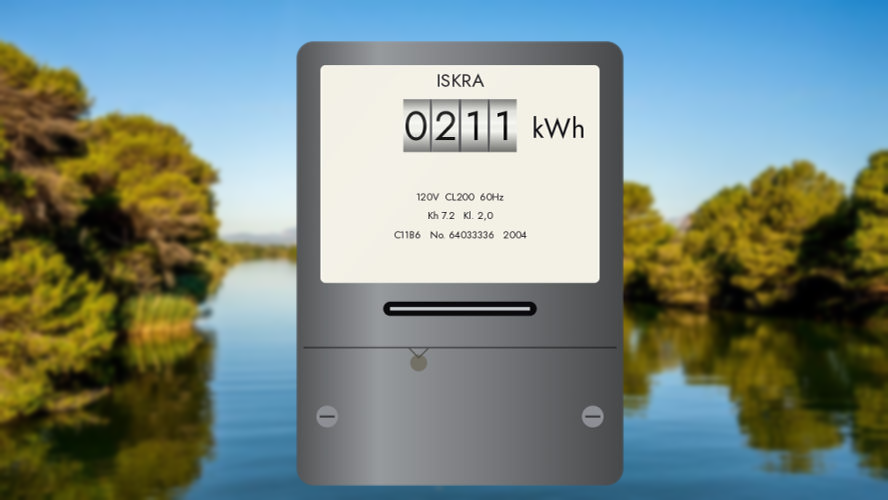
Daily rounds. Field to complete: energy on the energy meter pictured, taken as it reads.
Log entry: 211 kWh
